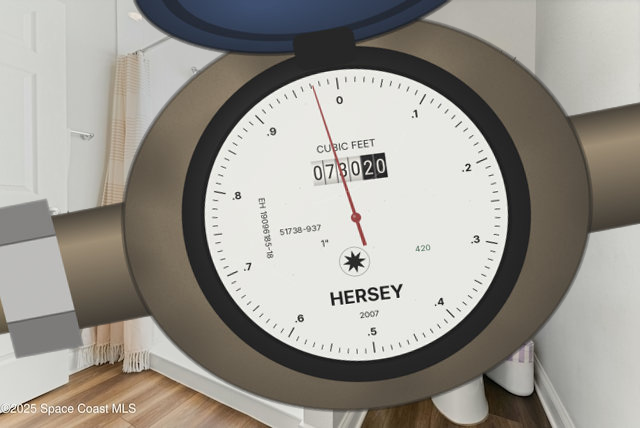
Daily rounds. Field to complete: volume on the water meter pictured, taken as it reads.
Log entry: 73019.97 ft³
